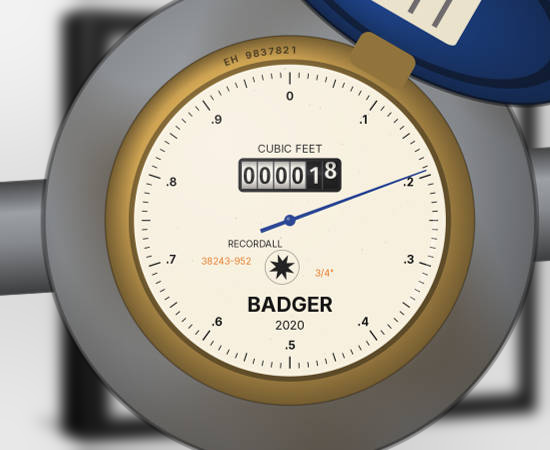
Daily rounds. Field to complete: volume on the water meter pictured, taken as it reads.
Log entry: 18.19 ft³
